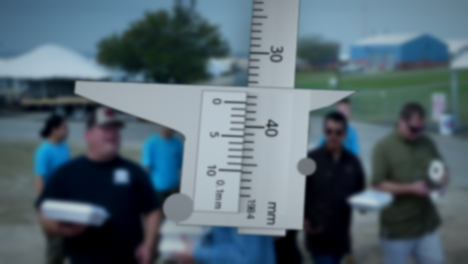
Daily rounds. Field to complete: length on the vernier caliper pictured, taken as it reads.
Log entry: 36.8 mm
